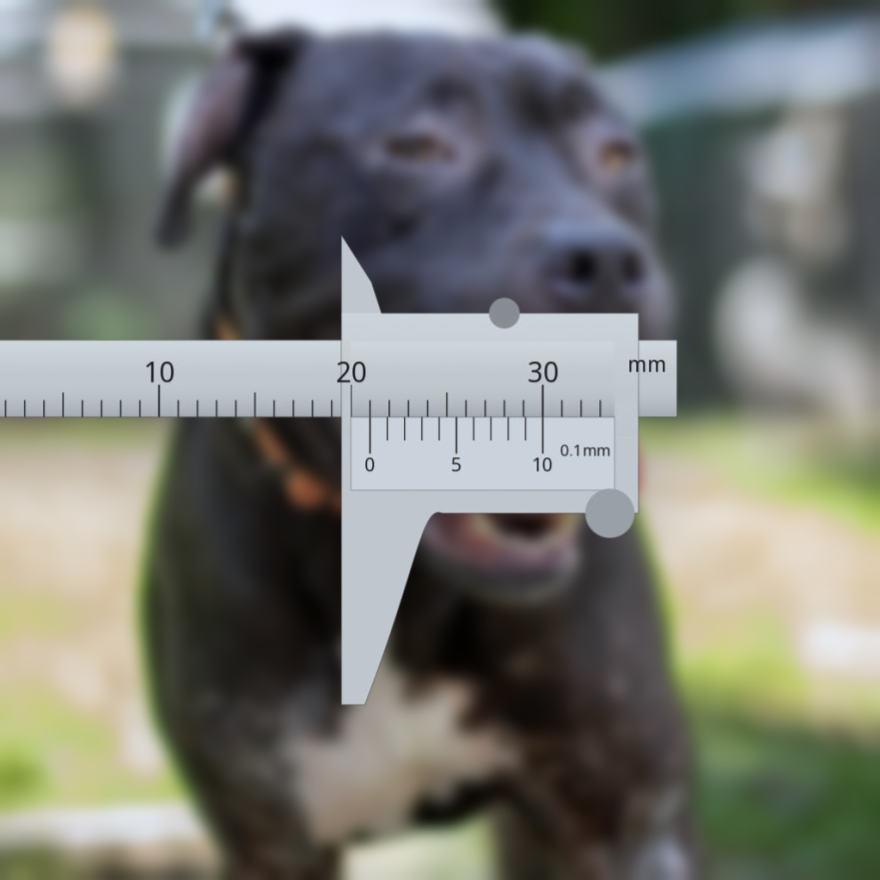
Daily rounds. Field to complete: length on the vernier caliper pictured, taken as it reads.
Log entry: 21.0 mm
